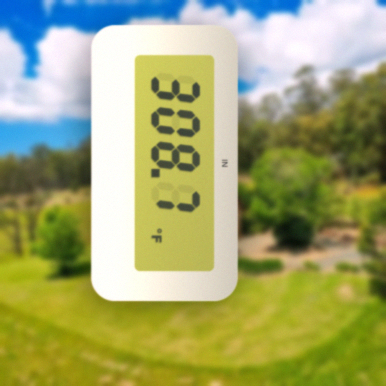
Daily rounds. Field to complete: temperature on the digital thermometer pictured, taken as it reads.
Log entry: 308.7 °F
